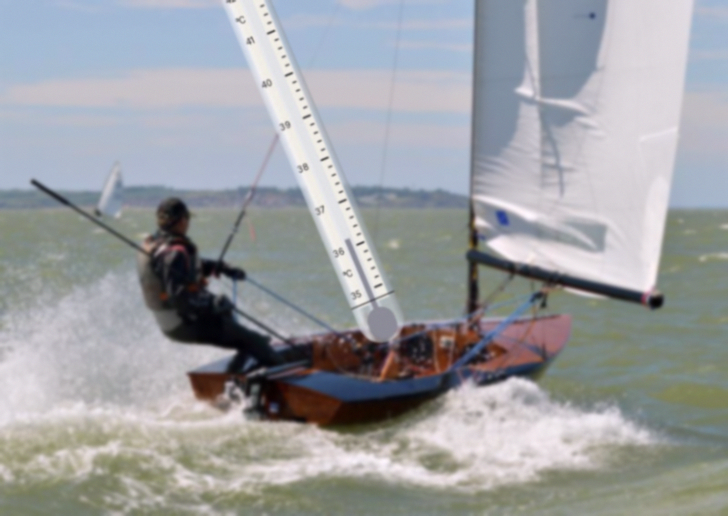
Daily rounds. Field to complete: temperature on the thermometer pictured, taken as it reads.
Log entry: 36.2 °C
